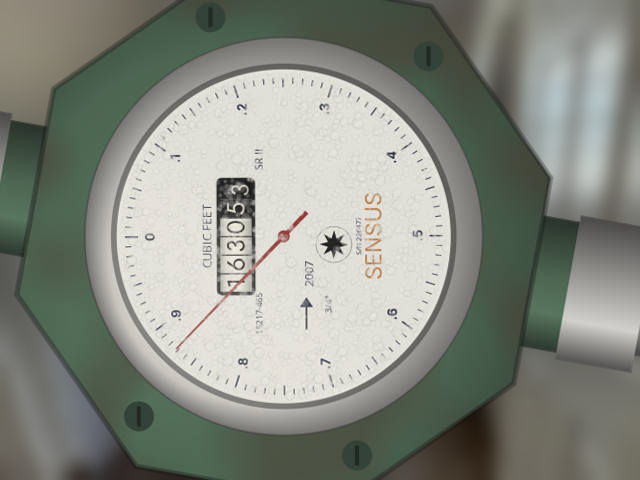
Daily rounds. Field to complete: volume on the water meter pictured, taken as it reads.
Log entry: 163052.87 ft³
